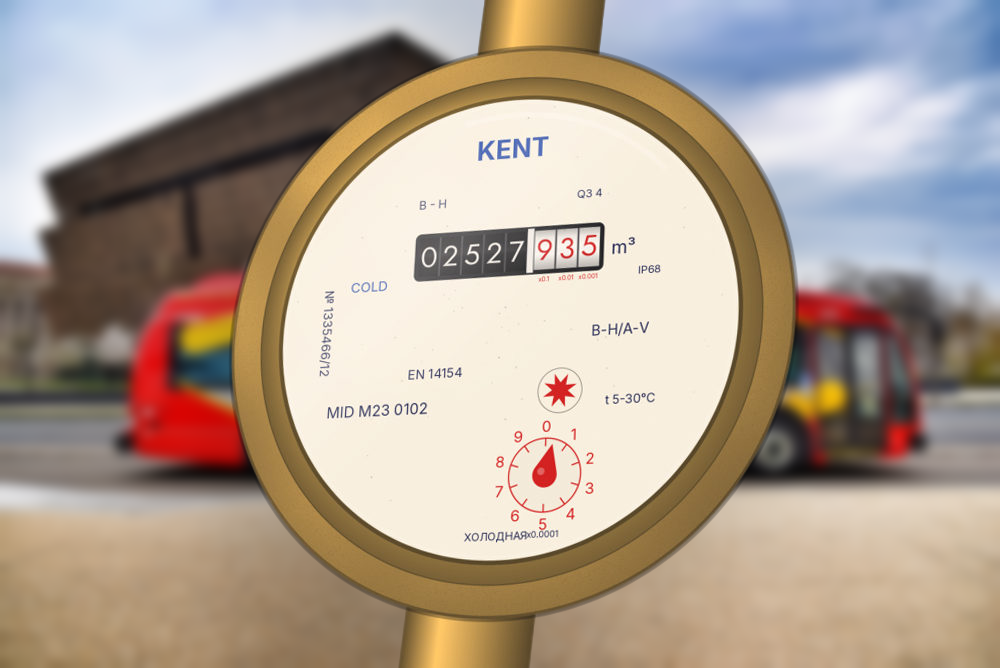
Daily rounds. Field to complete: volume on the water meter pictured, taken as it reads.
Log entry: 2527.9350 m³
